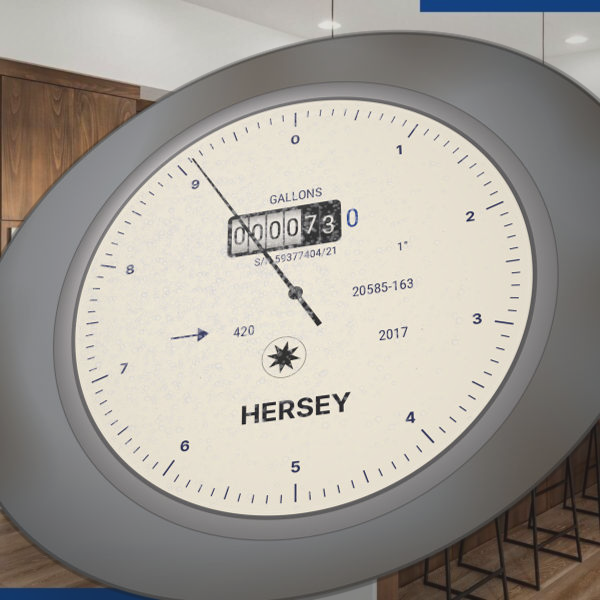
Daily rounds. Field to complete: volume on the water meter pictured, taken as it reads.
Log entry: 729.1 gal
